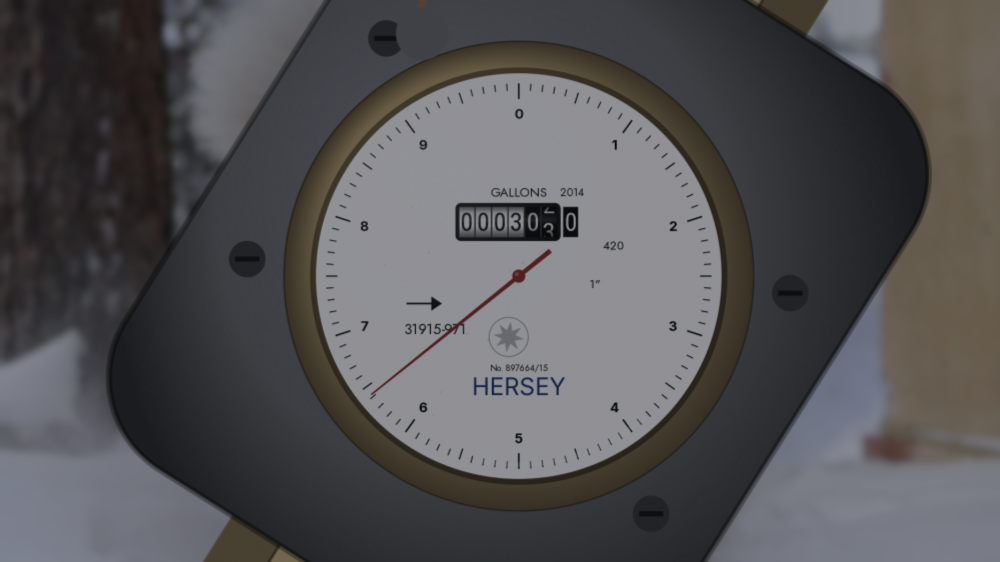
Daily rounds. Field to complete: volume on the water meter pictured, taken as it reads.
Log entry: 3026.4 gal
